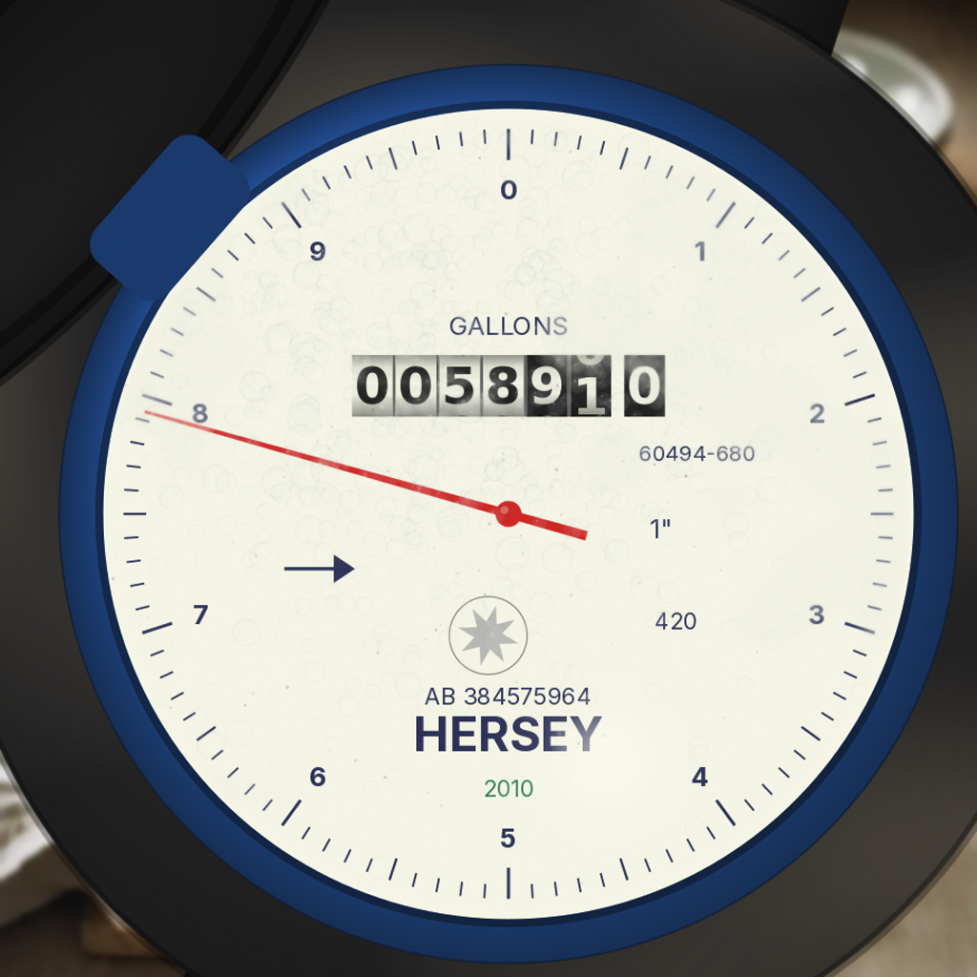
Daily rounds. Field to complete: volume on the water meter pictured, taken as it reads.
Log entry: 58907.9 gal
